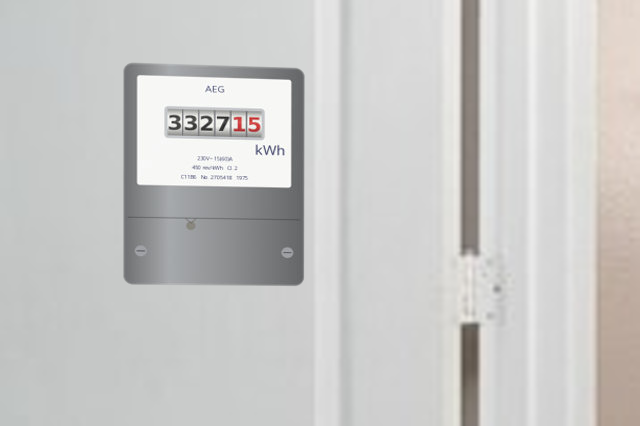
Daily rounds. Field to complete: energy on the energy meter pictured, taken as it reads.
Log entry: 3327.15 kWh
